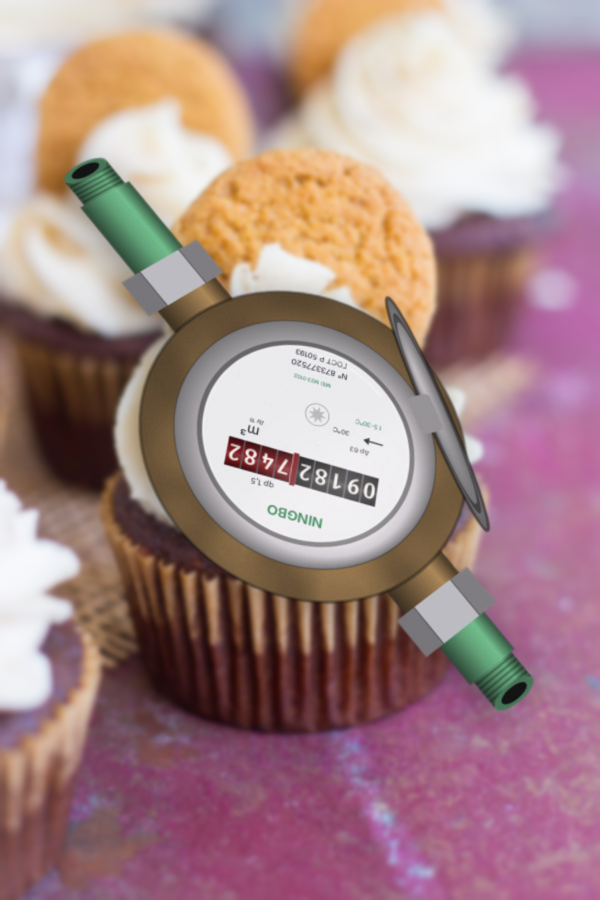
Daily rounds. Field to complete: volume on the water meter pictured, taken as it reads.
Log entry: 9182.7482 m³
